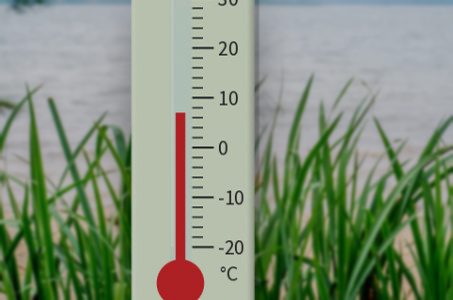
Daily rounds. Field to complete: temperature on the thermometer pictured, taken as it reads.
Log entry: 7 °C
